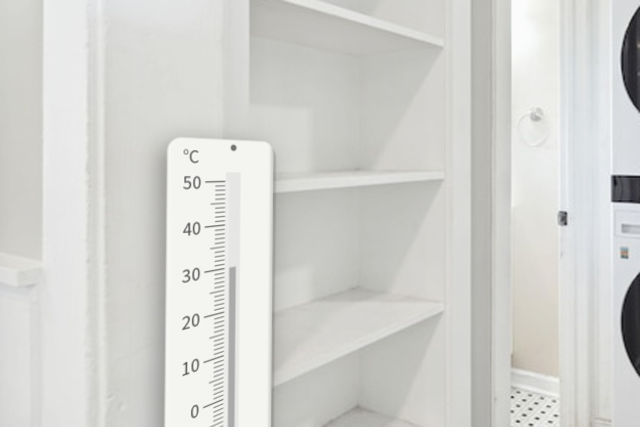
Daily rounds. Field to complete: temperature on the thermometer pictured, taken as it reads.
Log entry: 30 °C
